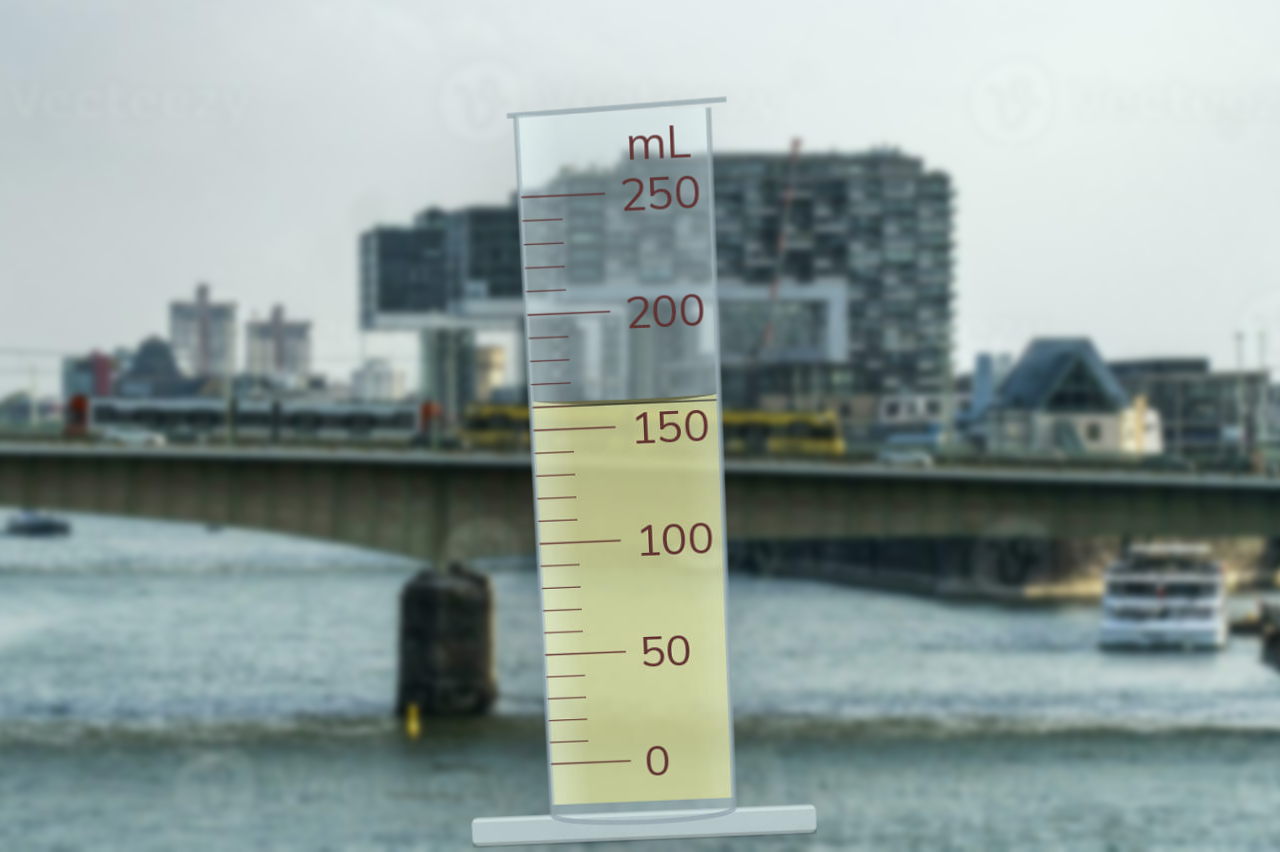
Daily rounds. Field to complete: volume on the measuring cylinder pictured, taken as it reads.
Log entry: 160 mL
